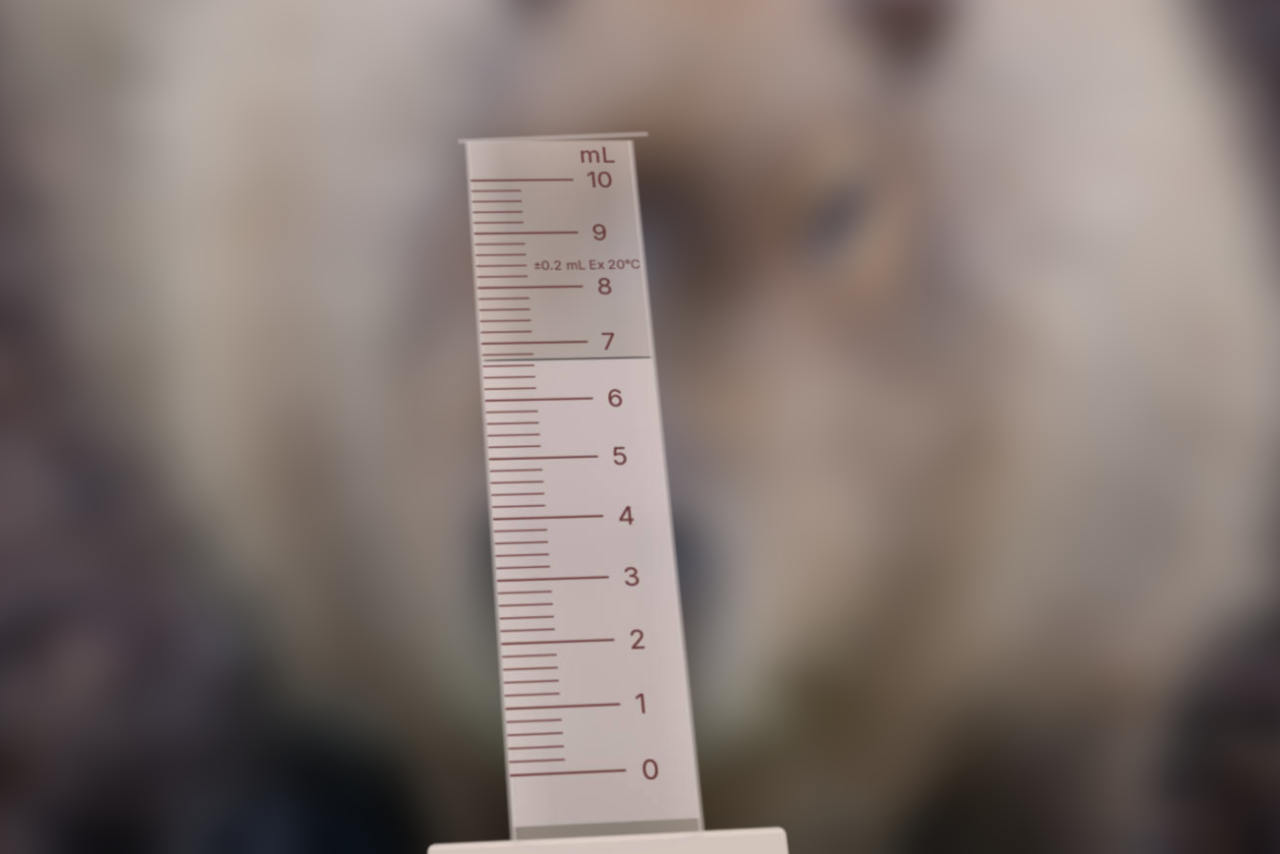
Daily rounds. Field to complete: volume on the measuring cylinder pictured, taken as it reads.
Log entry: 6.7 mL
